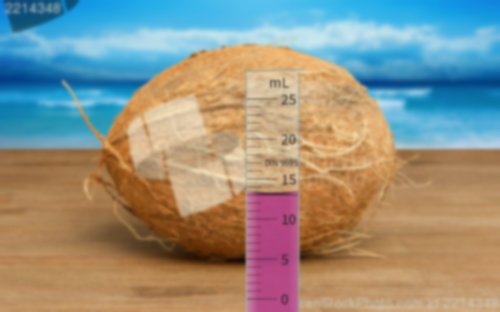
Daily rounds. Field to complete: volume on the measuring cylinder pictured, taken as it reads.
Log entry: 13 mL
